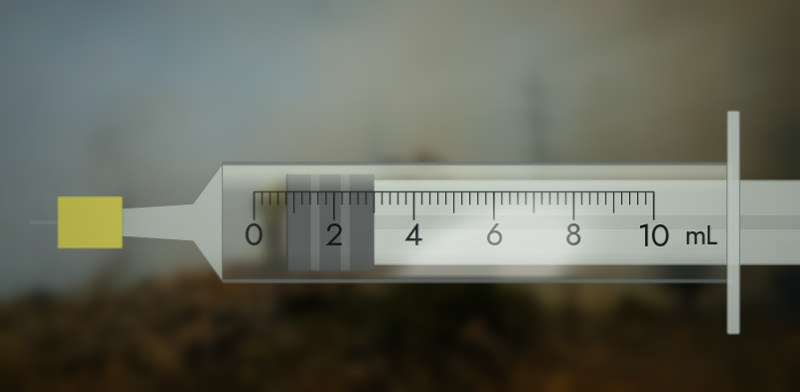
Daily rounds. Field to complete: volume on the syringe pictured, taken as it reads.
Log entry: 0.8 mL
